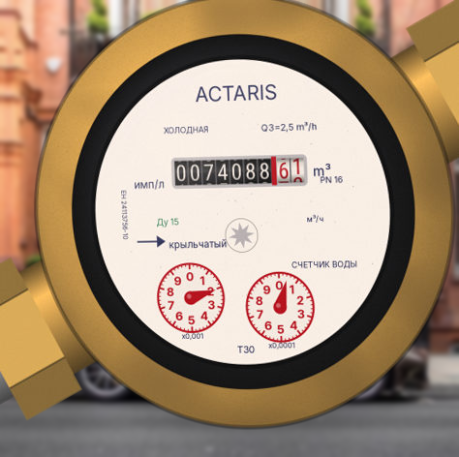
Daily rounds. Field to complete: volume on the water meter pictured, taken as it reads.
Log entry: 74088.6120 m³
